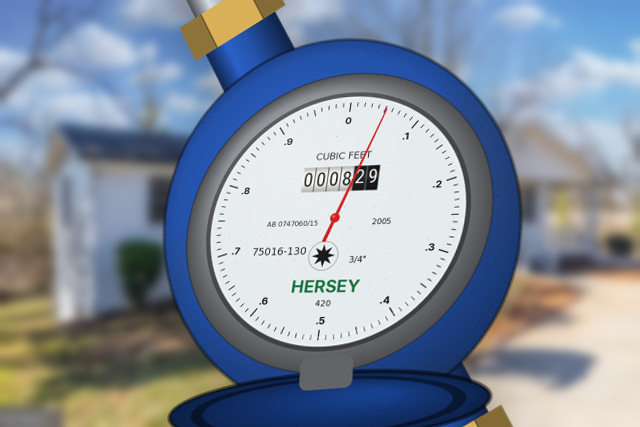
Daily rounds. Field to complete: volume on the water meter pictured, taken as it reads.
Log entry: 829.05 ft³
